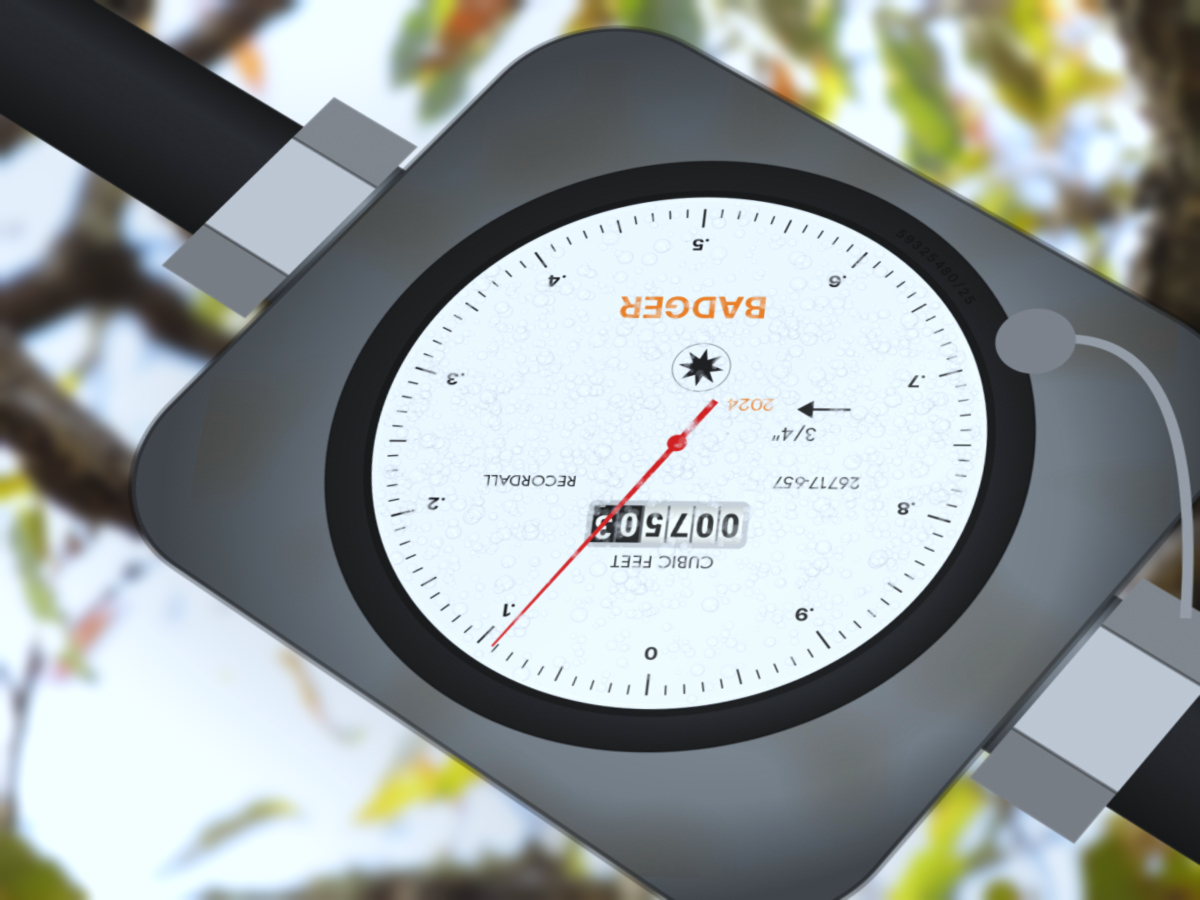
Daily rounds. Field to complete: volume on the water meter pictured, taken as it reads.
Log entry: 7503.09 ft³
